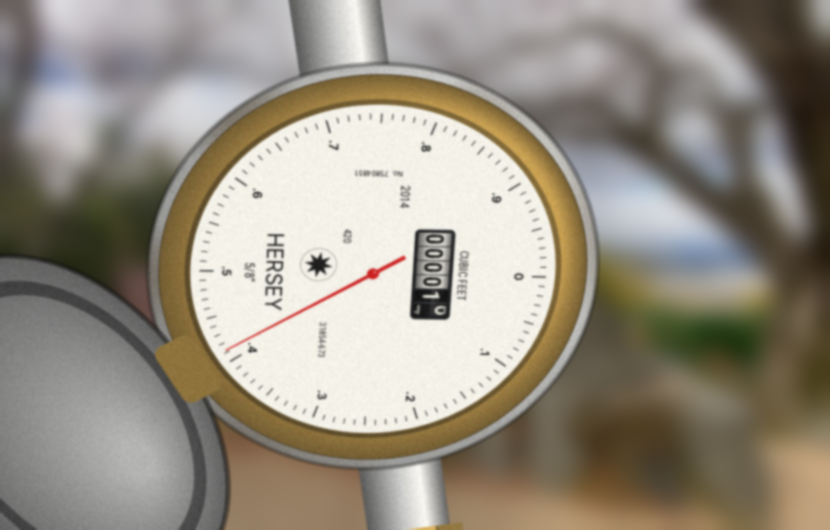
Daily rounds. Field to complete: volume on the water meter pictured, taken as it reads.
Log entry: 16.41 ft³
